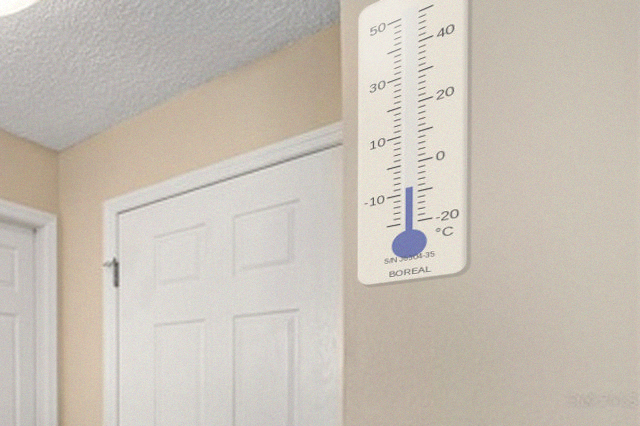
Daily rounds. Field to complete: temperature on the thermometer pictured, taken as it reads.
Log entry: -8 °C
